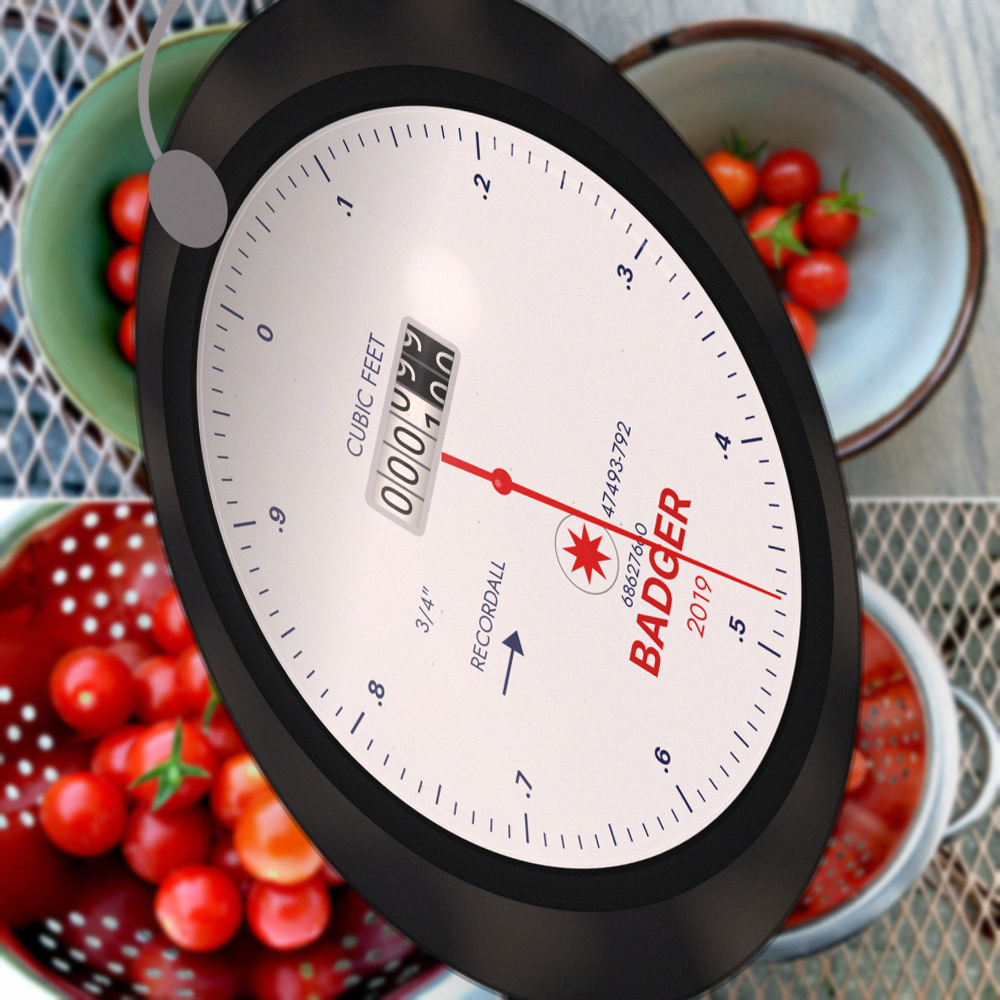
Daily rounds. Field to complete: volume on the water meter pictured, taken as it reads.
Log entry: 99.47 ft³
